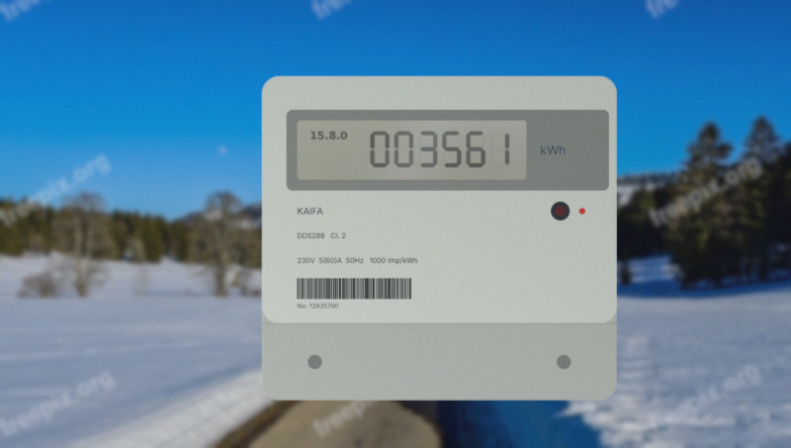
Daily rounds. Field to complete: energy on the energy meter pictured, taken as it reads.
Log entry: 3561 kWh
